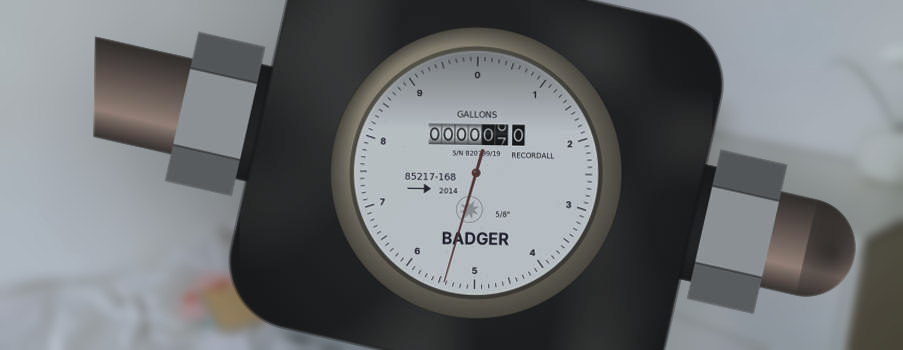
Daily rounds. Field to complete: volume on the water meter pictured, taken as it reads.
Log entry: 65.4 gal
